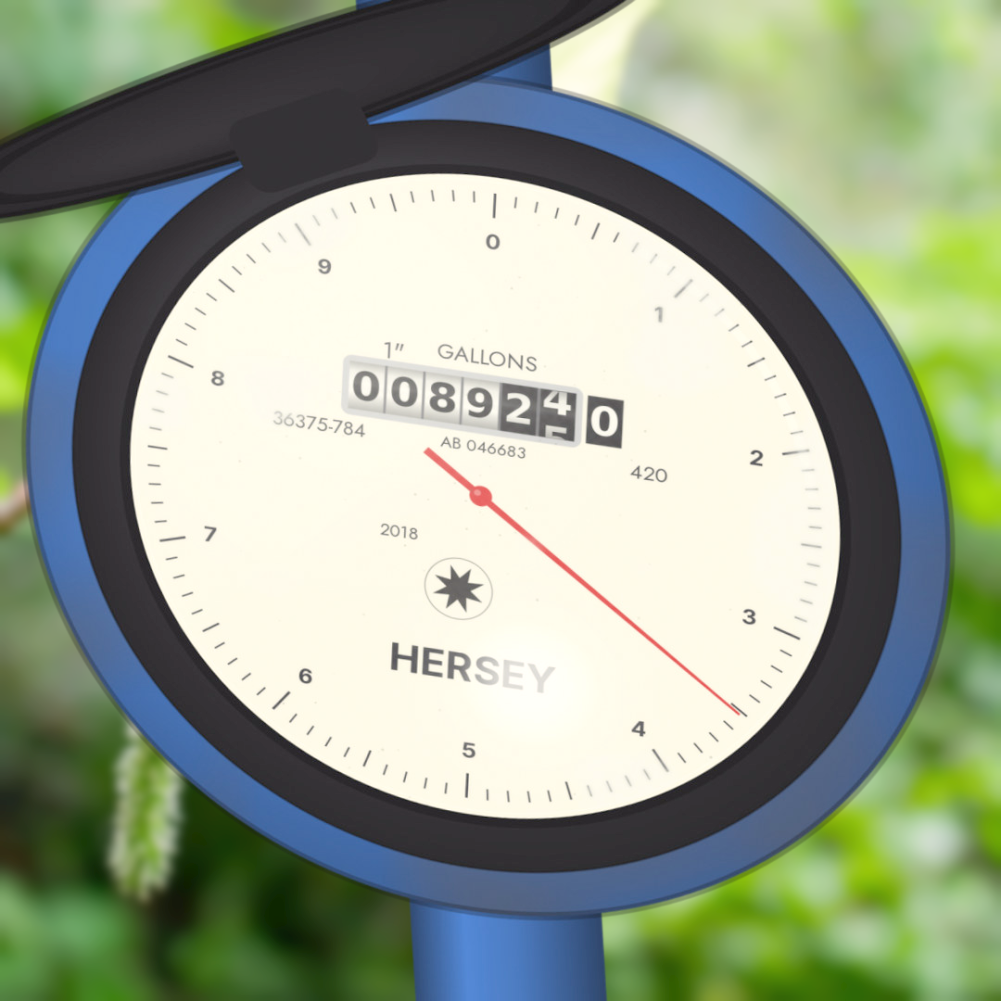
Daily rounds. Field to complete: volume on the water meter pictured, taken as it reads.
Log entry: 89243.5 gal
